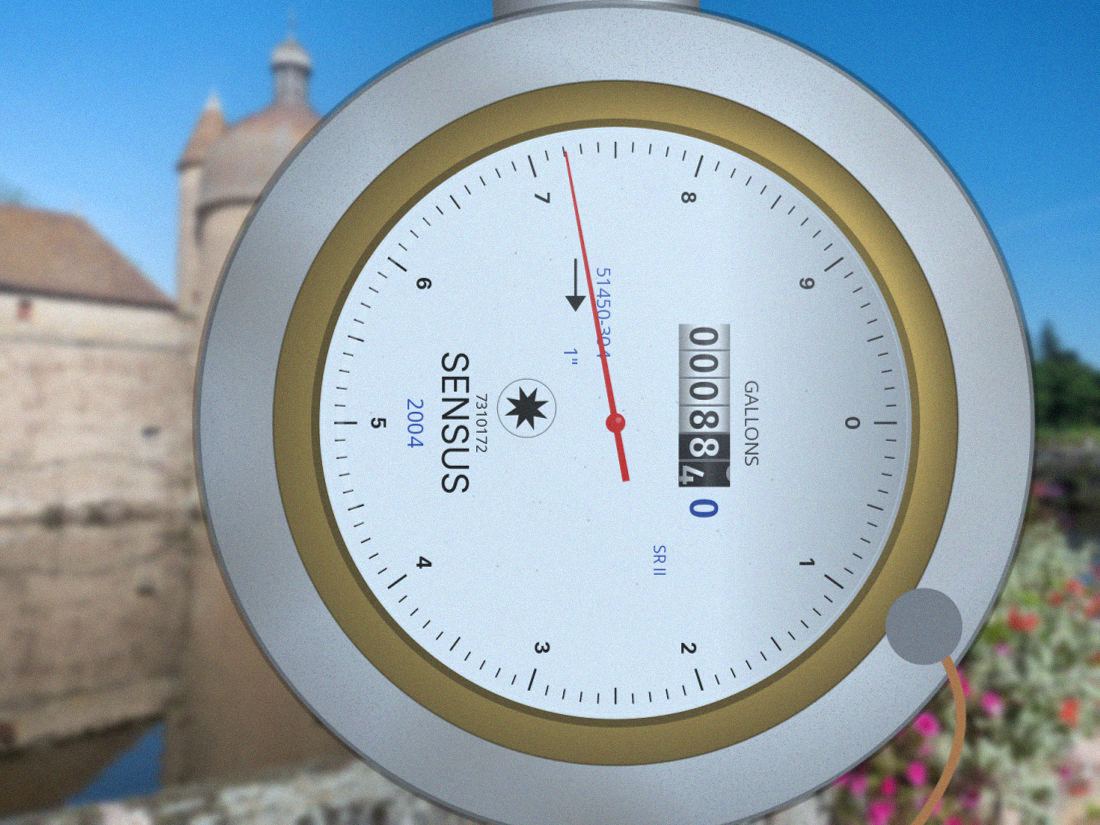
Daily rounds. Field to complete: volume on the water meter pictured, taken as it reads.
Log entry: 8837.2 gal
